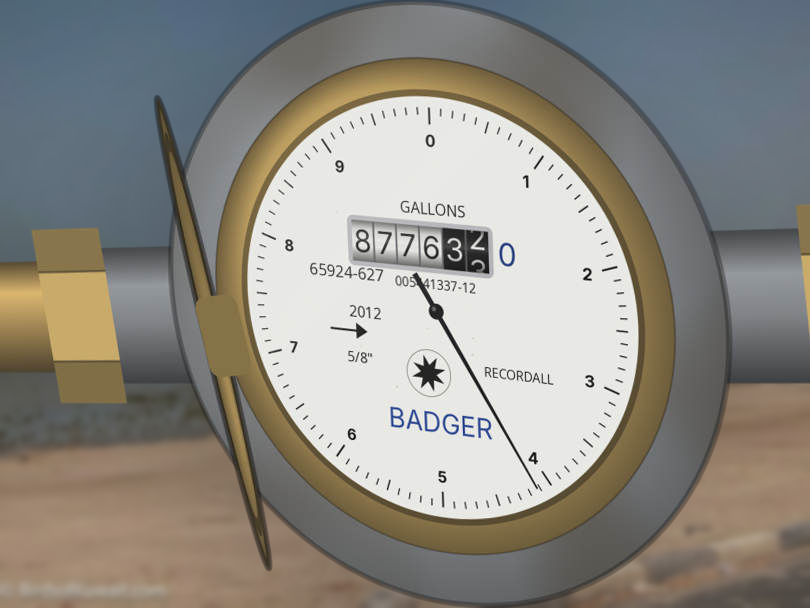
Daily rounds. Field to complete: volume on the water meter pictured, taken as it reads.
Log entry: 8776324.1 gal
